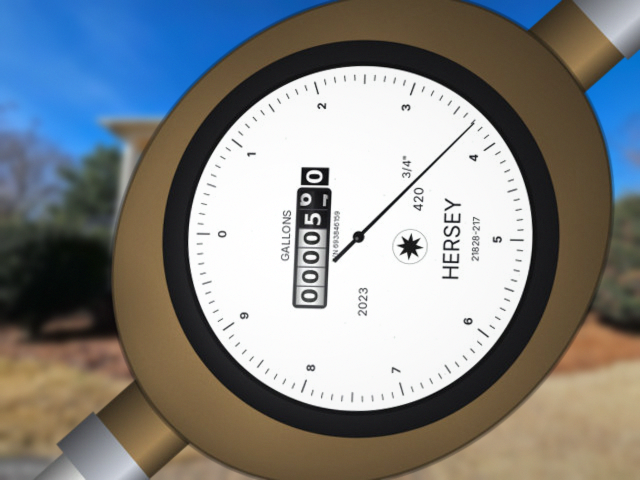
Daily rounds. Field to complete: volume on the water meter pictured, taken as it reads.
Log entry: 563.7 gal
